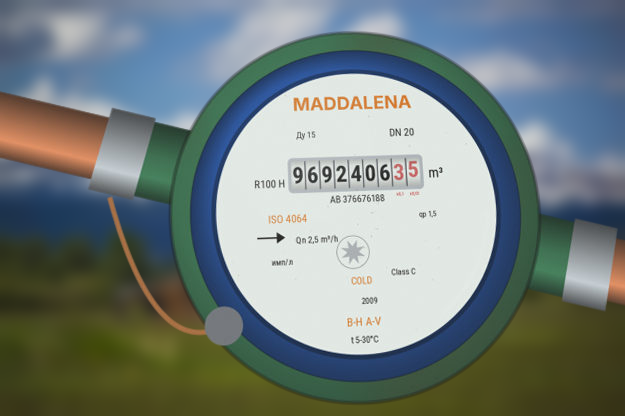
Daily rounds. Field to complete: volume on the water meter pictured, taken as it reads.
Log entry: 9692406.35 m³
